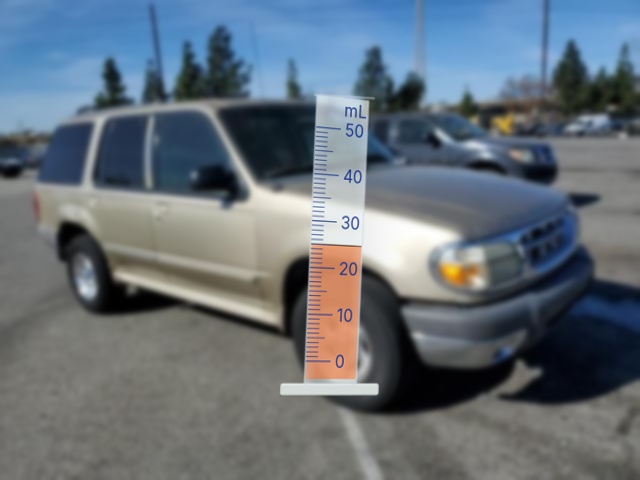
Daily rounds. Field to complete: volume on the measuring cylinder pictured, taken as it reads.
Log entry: 25 mL
